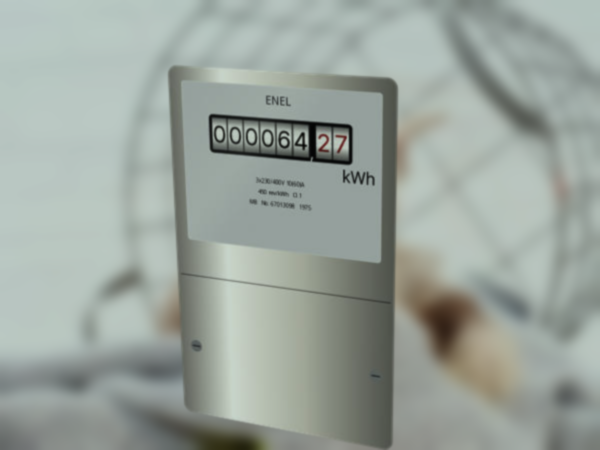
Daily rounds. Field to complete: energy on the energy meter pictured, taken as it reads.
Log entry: 64.27 kWh
